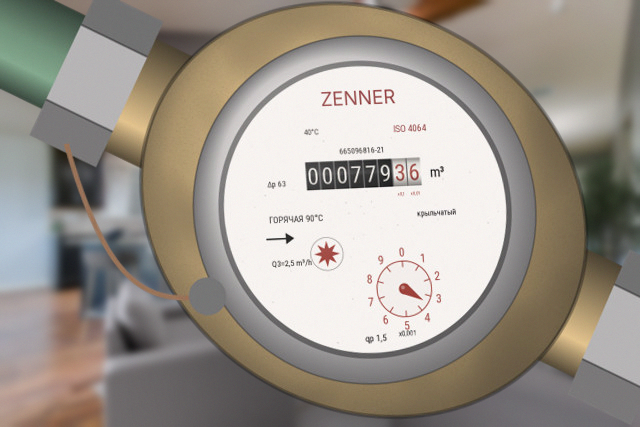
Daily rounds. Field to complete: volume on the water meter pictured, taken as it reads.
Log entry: 779.363 m³
